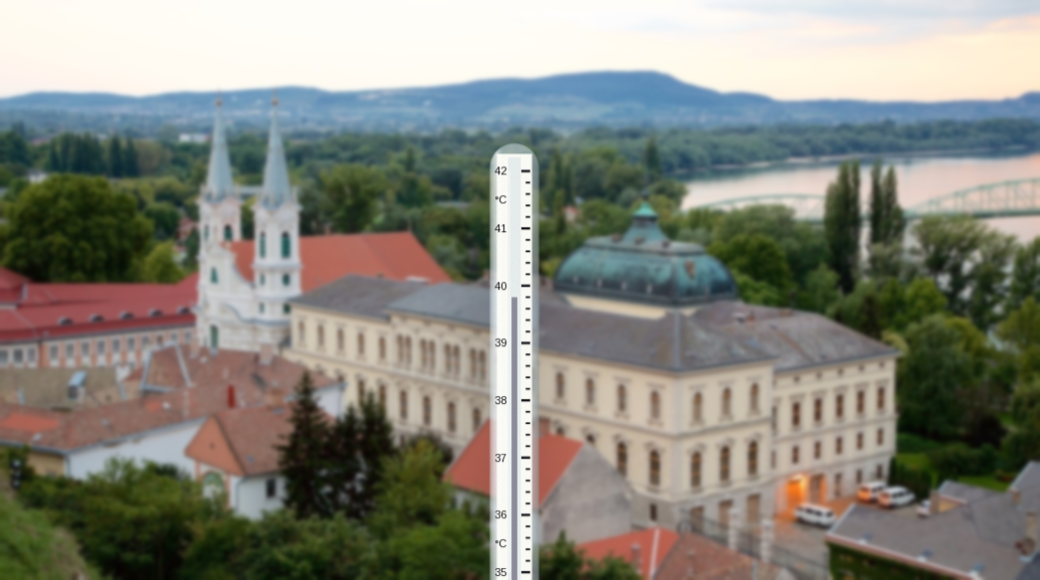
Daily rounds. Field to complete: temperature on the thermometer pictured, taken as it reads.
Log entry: 39.8 °C
